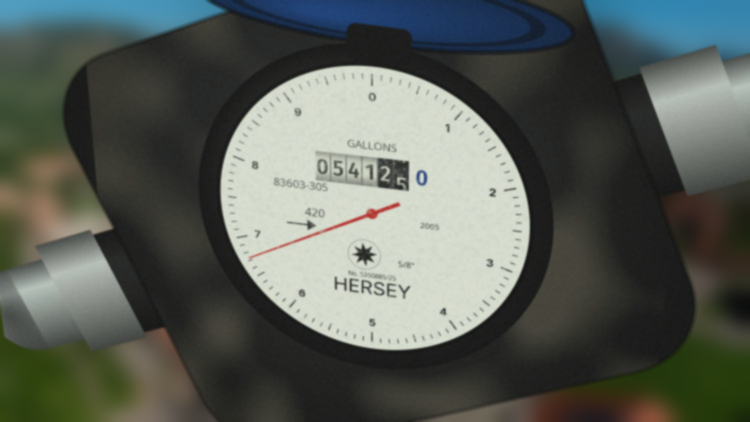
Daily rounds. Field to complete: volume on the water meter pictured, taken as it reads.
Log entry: 541246.7 gal
